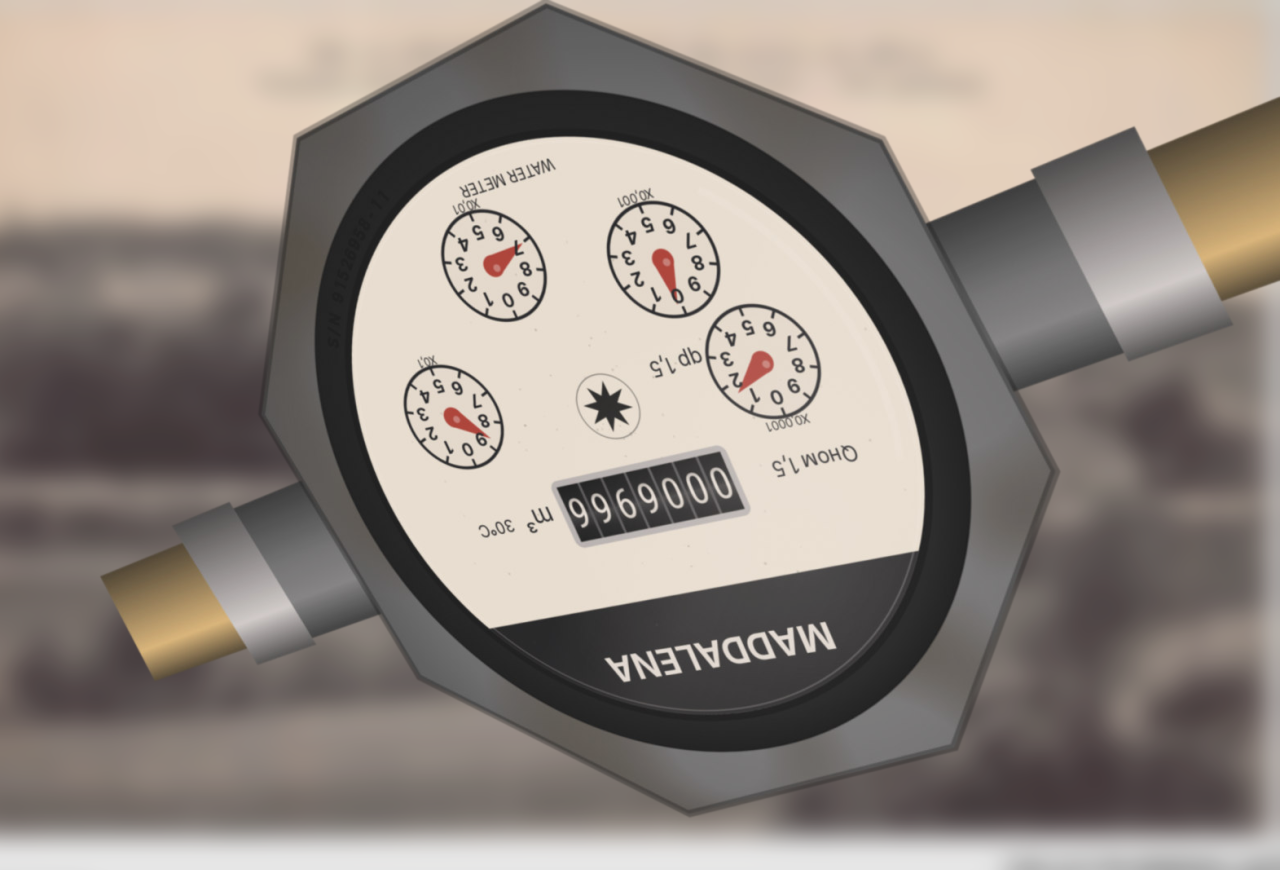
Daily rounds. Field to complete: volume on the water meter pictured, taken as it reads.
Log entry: 6966.8701 m³
